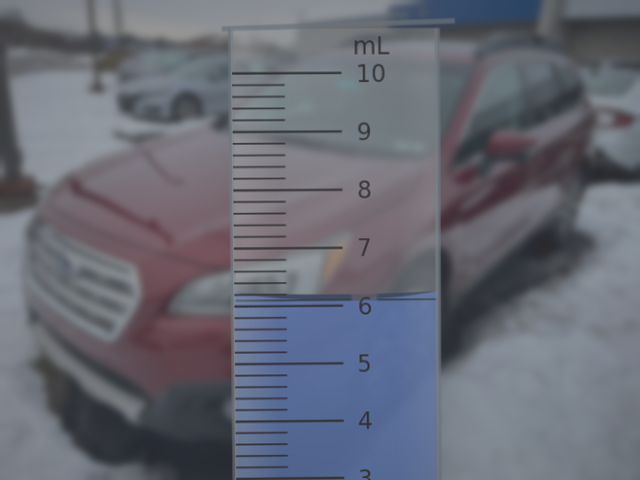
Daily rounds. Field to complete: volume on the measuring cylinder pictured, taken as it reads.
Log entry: 6.1 mL
